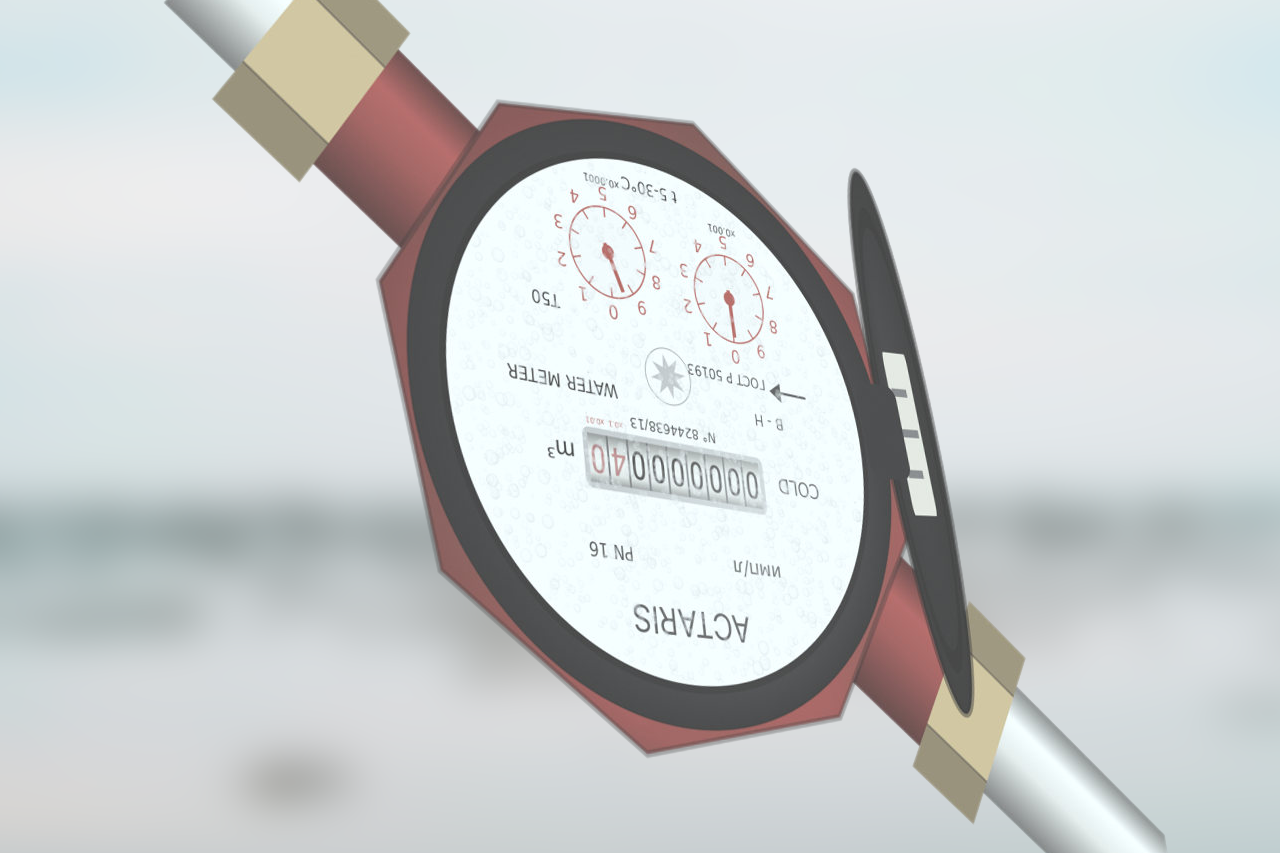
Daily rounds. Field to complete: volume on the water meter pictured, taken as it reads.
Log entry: 0.3999 m³
